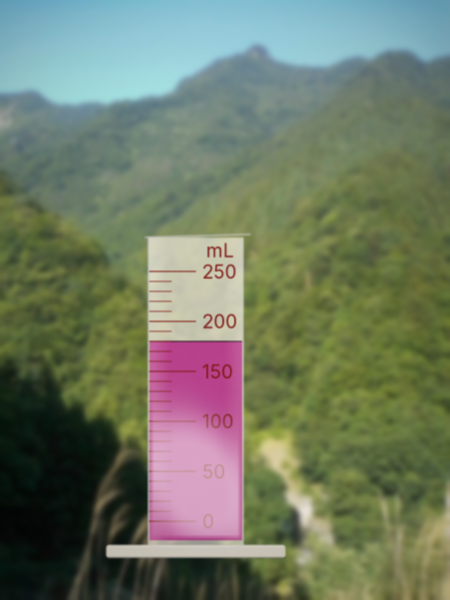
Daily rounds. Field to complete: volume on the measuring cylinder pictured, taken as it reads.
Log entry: 180 mL
